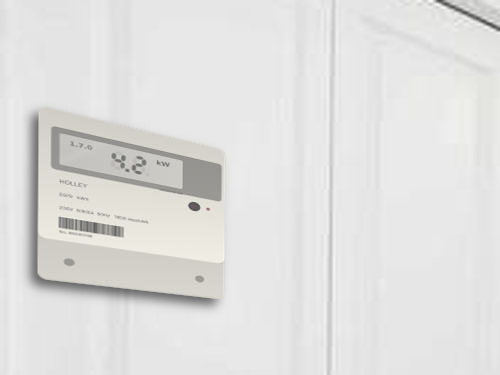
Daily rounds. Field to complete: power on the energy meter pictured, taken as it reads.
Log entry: 4.2 kW
